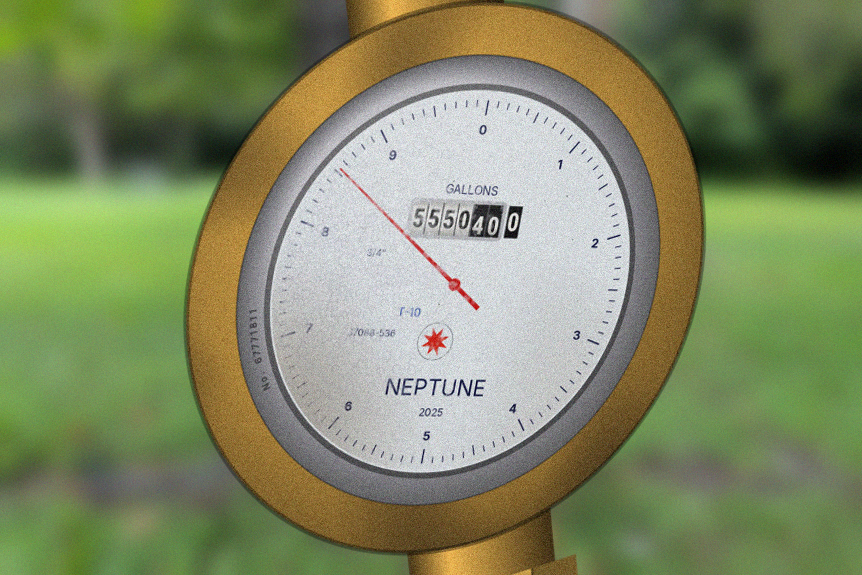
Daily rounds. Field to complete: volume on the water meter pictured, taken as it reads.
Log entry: 5550398.5 gal
